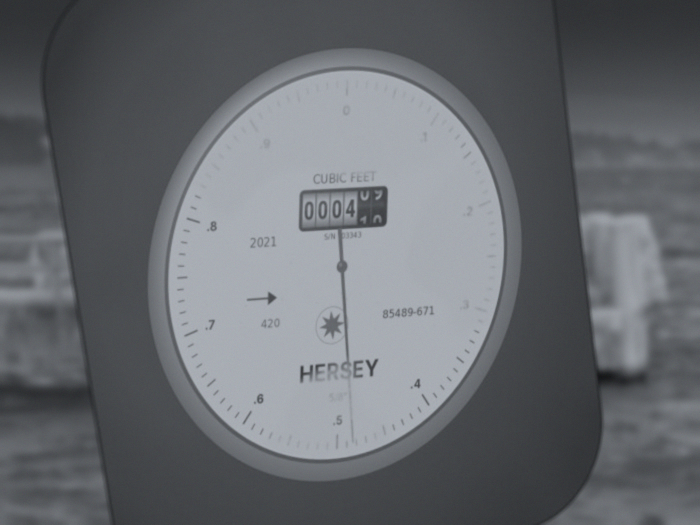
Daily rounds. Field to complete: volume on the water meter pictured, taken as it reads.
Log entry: 409.48 ft³
